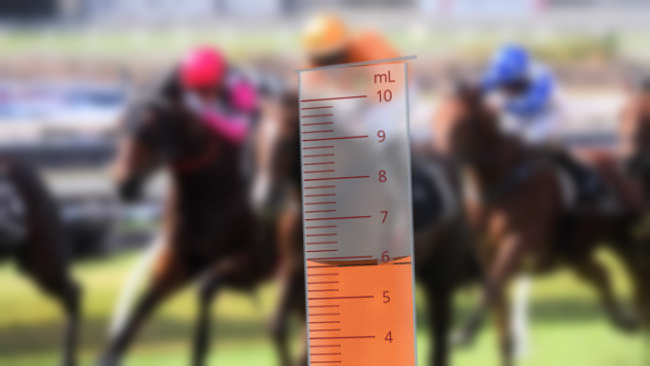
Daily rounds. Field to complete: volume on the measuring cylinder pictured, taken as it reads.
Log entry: 5.8 mL
